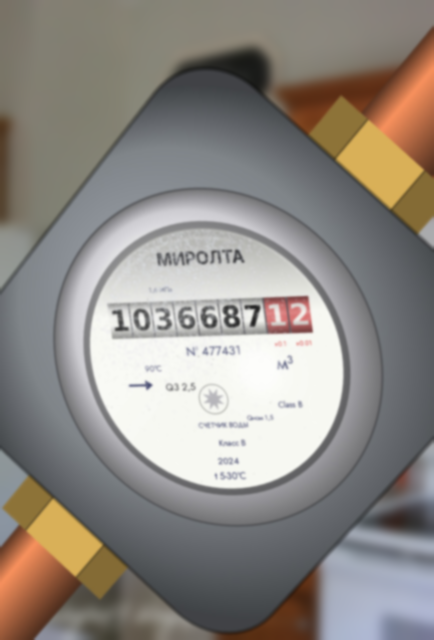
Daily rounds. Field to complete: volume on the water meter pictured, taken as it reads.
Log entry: 1036687.12 m³
